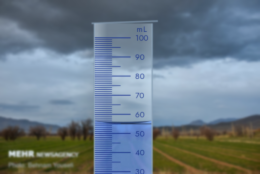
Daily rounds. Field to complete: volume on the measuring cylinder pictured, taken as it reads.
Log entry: 55 mL
